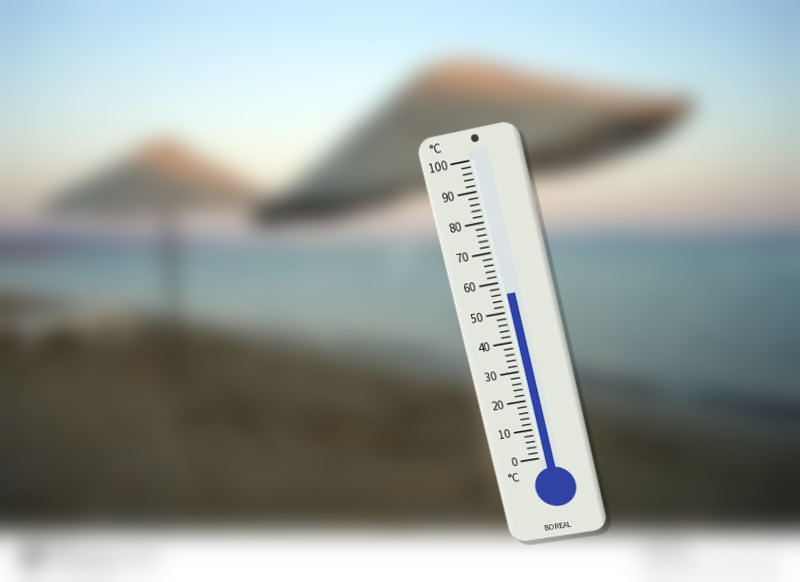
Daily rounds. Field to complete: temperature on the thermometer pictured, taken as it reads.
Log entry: 56 °C
